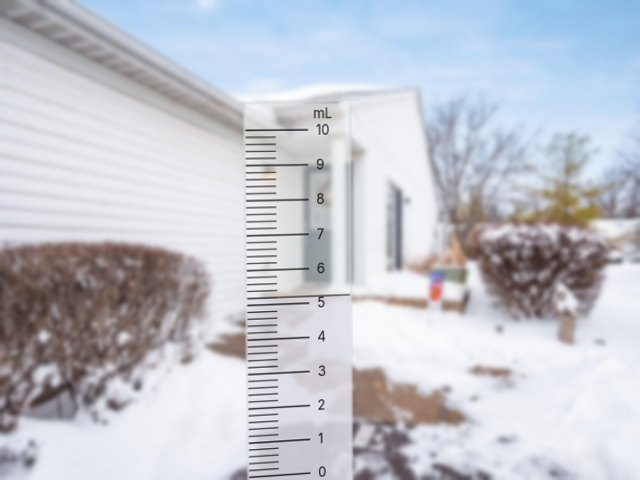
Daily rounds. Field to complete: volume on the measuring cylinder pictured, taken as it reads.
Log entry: 5.2 mL
